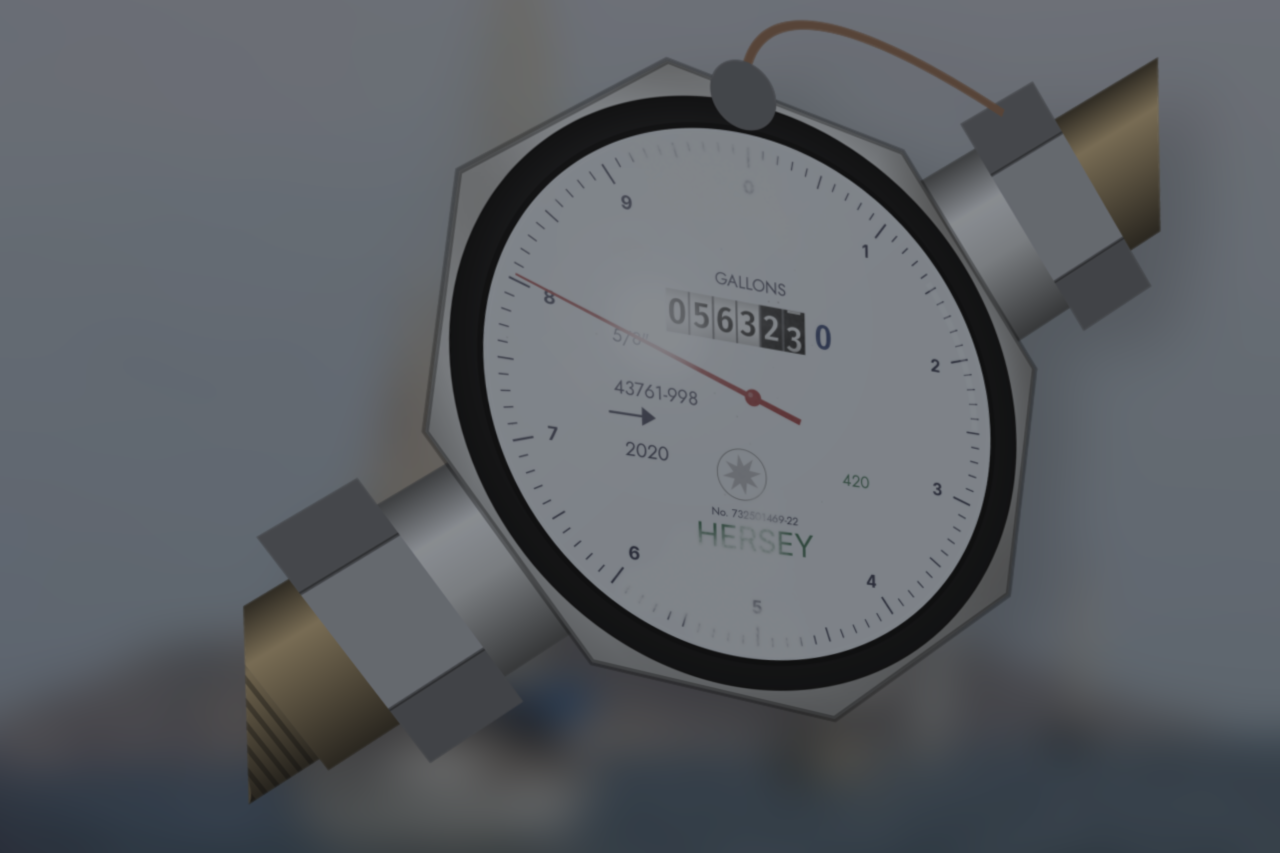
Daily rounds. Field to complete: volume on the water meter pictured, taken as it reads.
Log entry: 563228.0 gal
